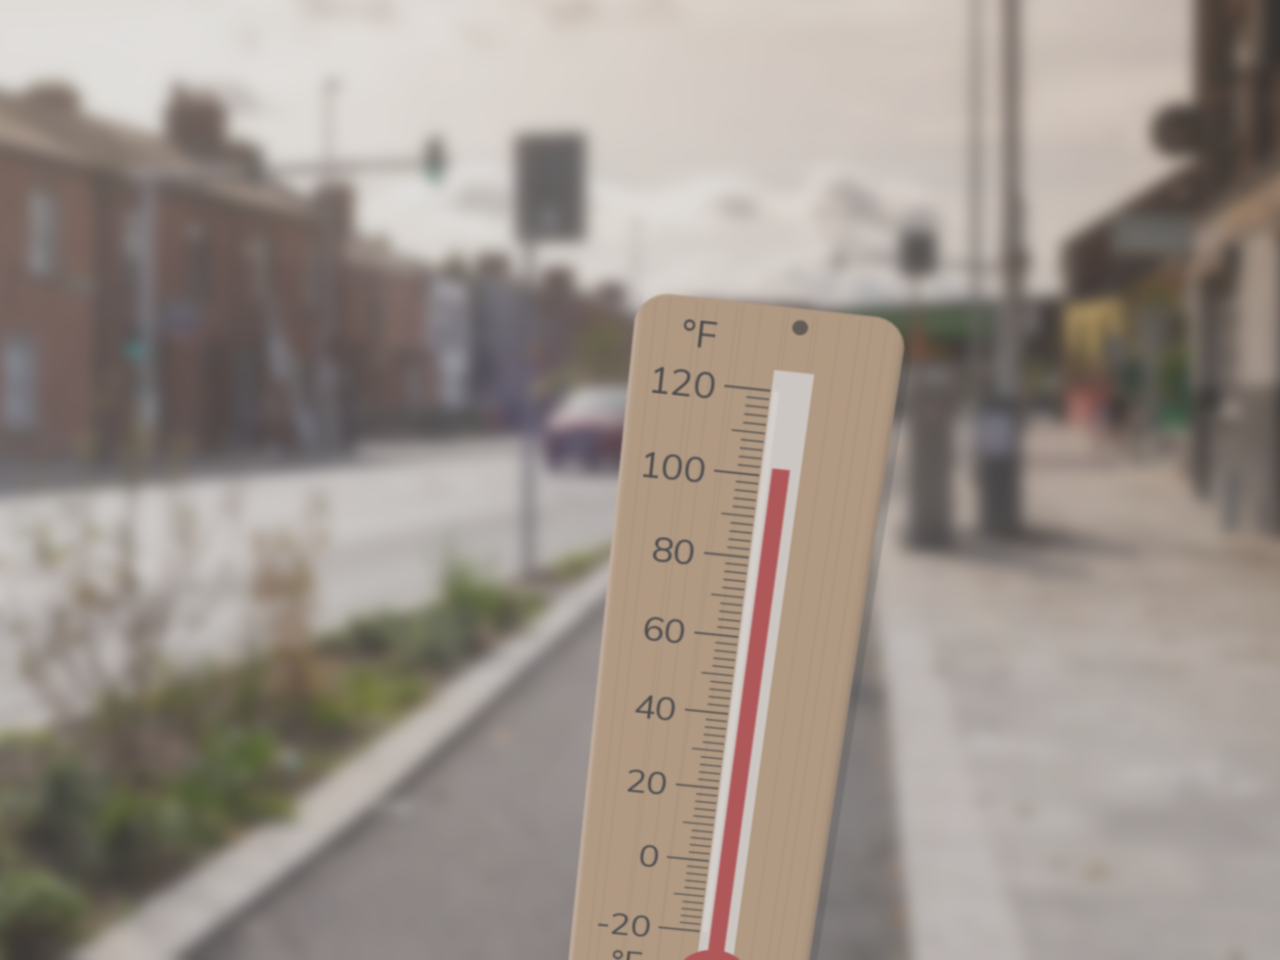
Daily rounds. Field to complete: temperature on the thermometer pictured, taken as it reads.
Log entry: 102 °F
